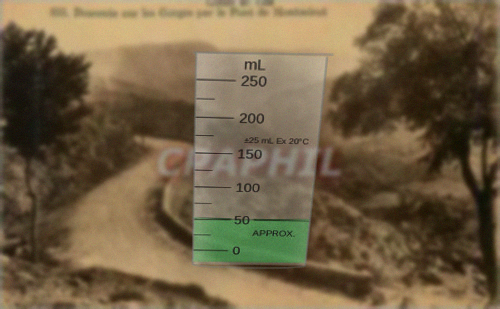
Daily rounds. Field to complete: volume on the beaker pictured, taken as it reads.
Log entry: 50 mL
